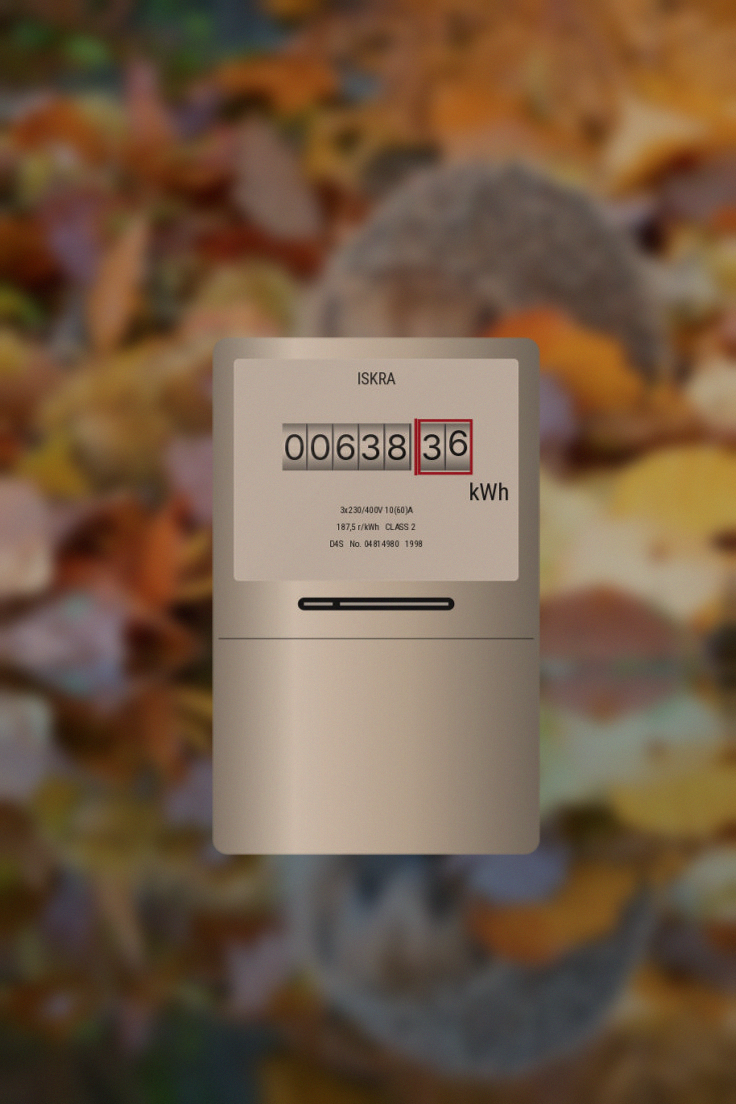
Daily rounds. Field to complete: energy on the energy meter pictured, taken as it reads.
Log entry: 638.36 kWh
